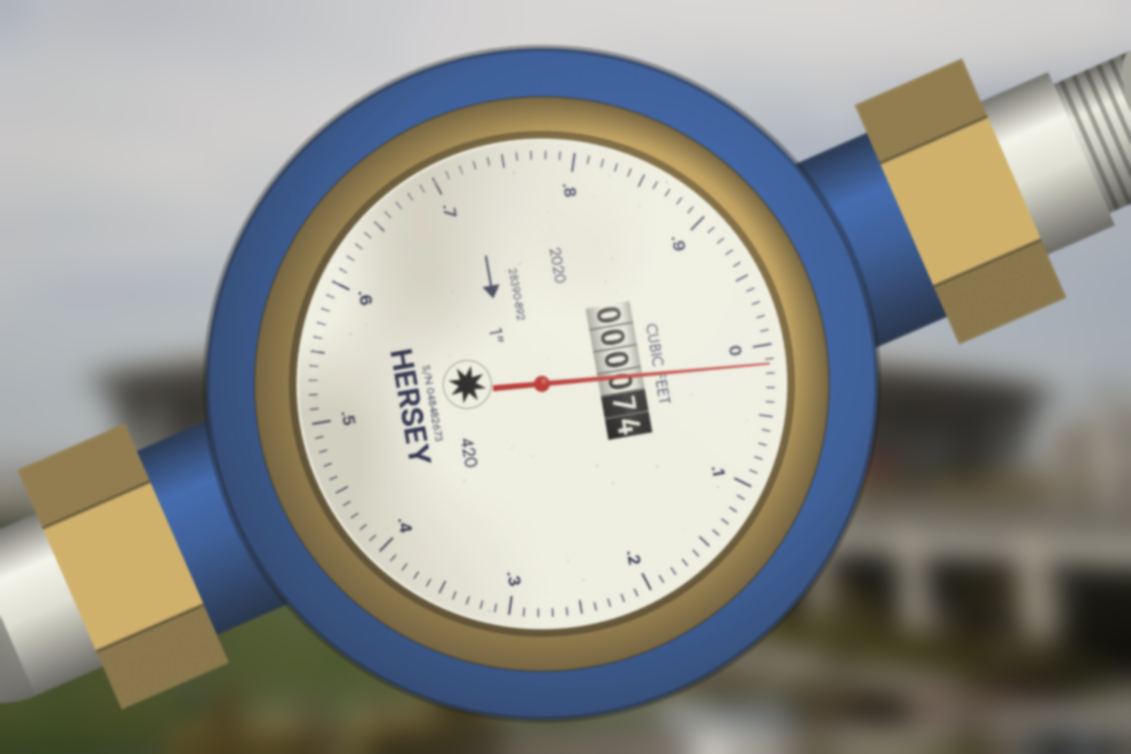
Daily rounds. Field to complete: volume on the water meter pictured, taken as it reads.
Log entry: 74.01 ft³
